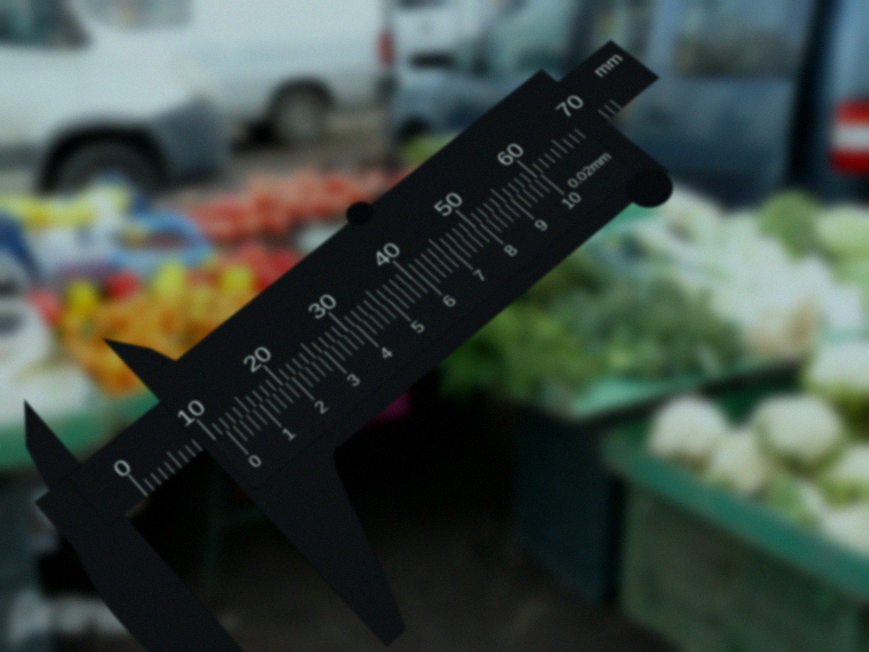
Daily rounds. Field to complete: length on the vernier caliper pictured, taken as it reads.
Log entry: 11.6 mm
